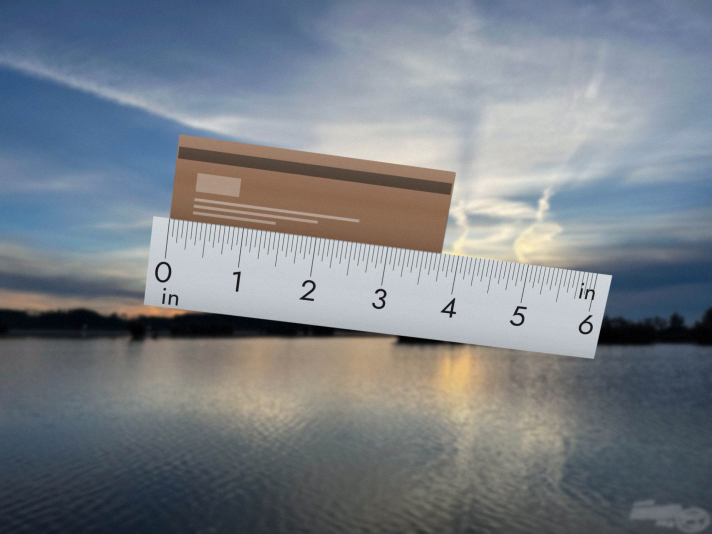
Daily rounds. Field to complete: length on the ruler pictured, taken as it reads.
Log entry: 3.75 in
